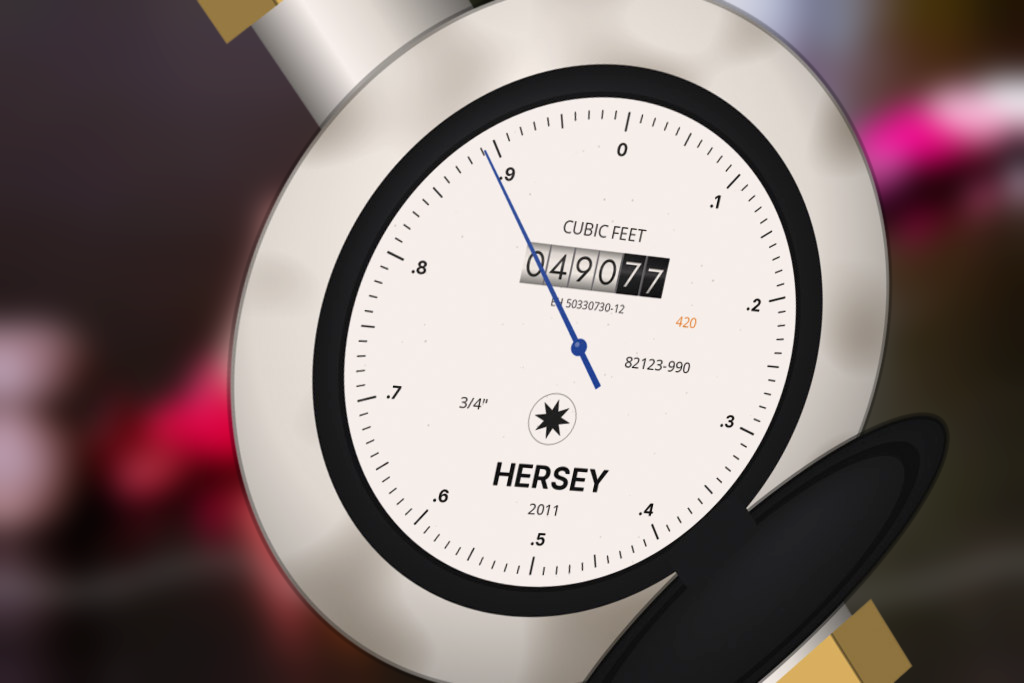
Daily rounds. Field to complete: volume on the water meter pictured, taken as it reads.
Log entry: 49076.89 ft³
